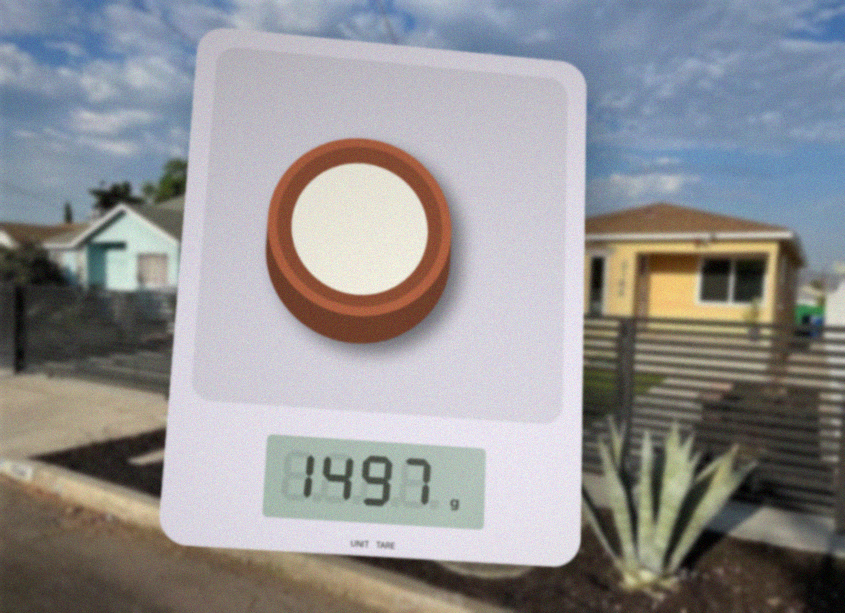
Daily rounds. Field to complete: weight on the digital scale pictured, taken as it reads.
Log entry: 1497 g
